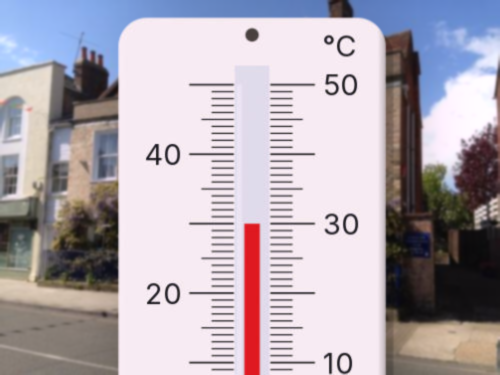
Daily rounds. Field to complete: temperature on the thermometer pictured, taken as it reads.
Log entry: 30 °C
